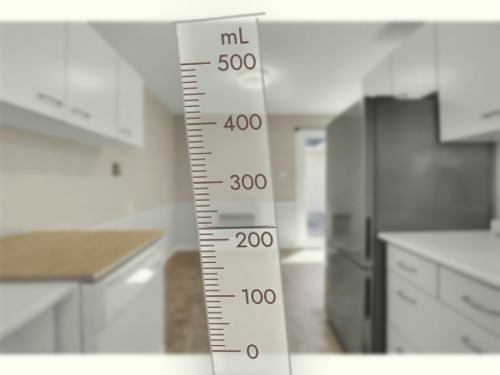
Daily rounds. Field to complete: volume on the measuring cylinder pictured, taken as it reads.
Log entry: 220 mL
